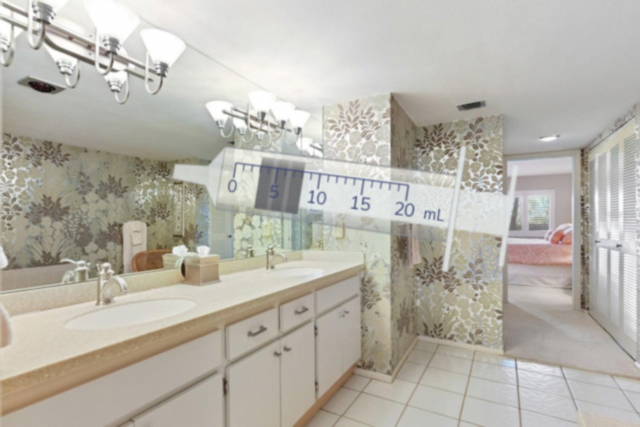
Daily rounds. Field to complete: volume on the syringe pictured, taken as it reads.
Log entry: 3 mL
